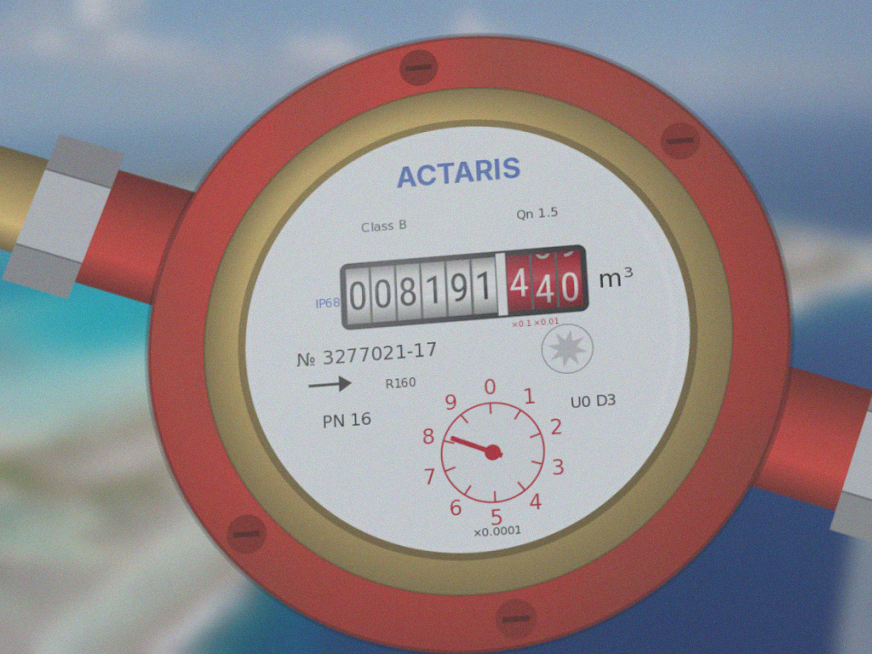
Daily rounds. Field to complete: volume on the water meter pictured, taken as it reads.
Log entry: 8191.4398 m³
